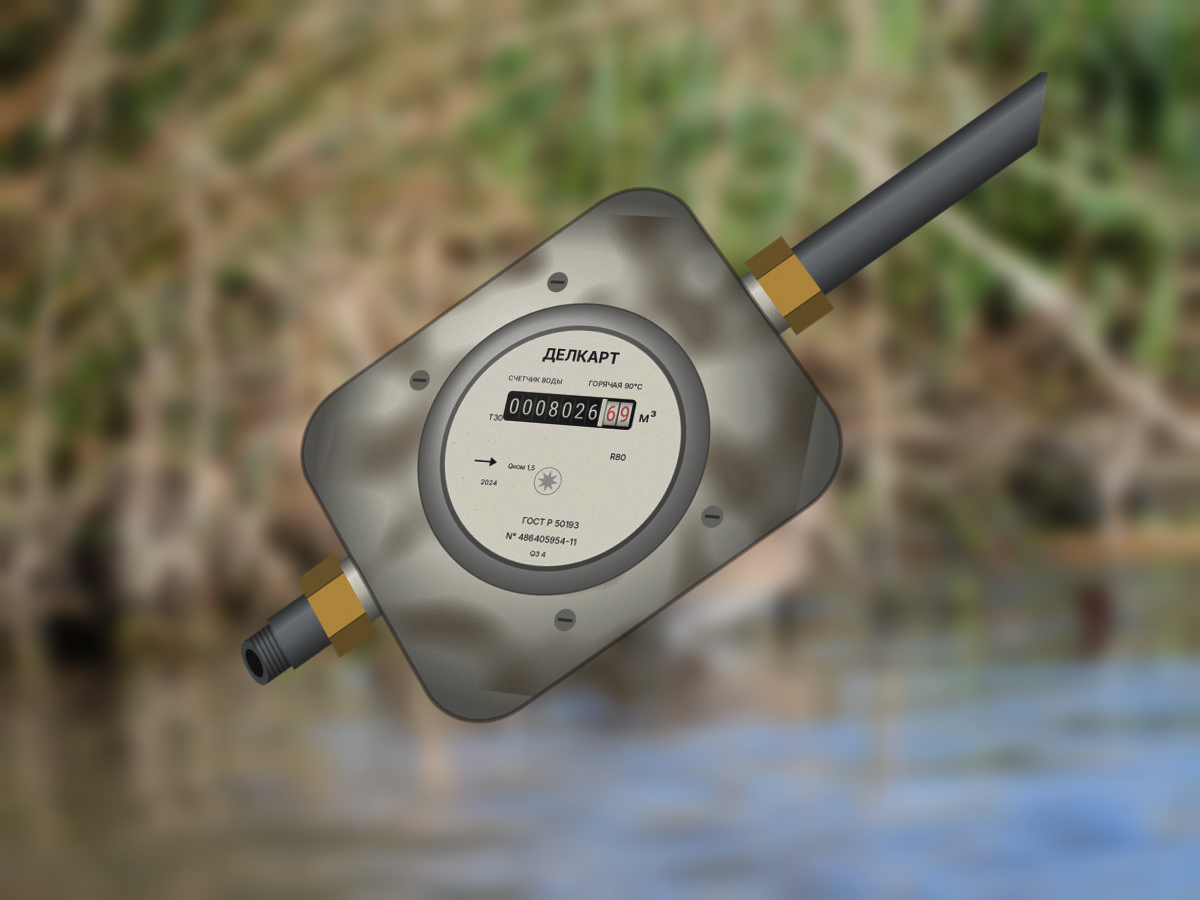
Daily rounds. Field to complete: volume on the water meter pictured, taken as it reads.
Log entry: 8026.69 m³
